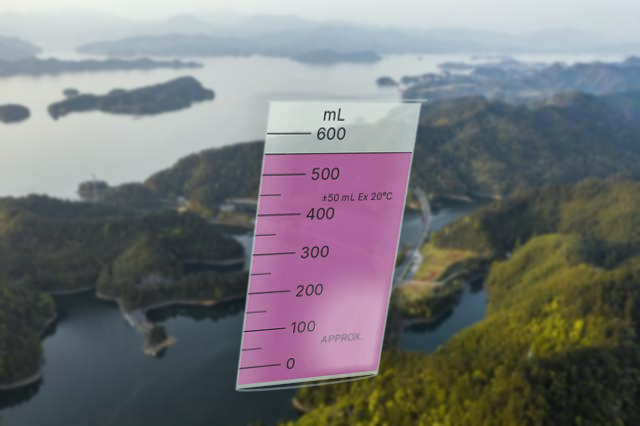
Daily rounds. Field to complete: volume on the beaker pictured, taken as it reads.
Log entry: 550 mL
